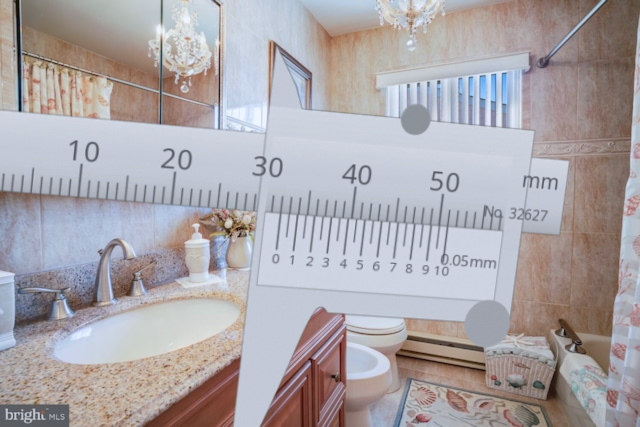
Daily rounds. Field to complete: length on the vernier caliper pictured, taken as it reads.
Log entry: 32.0 mm
